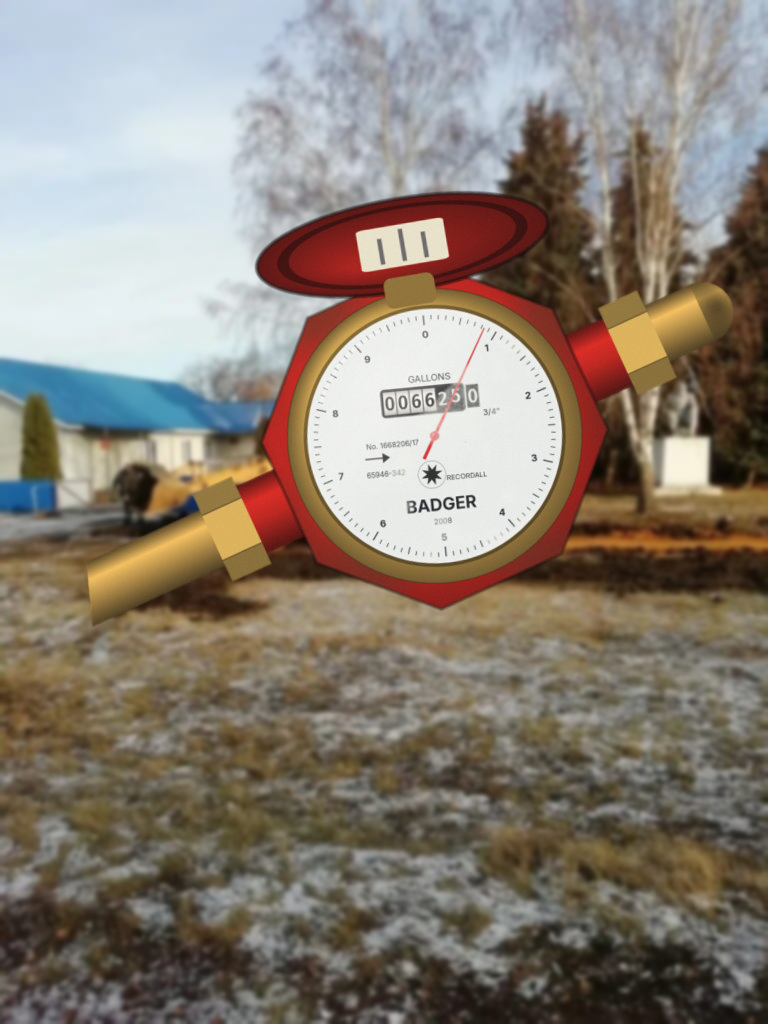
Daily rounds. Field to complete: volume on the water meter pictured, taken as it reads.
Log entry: 66250.8 gal
